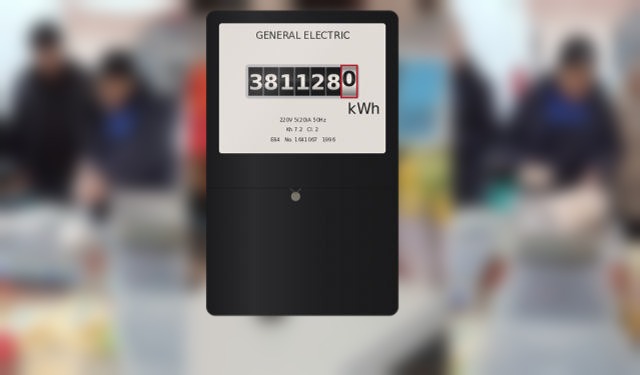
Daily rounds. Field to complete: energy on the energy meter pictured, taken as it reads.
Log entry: 381128.0 kWh
